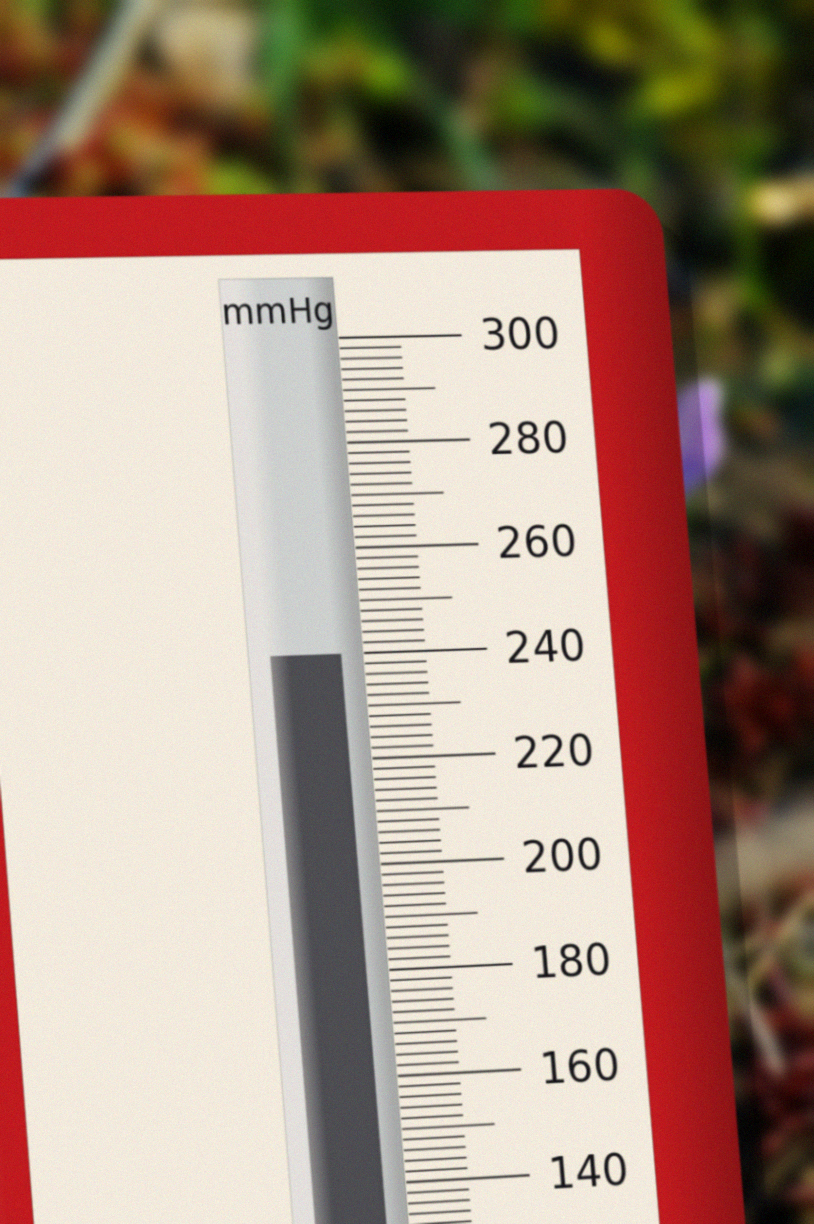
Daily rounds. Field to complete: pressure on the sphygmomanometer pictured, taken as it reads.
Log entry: 240 mmHg
